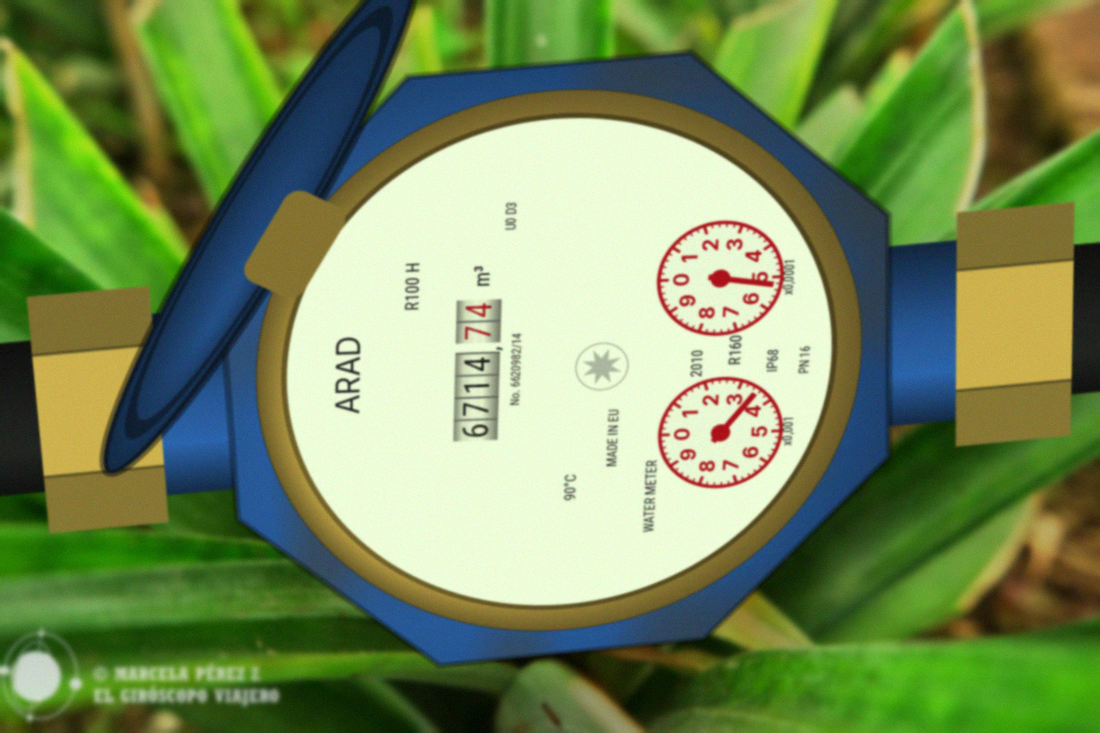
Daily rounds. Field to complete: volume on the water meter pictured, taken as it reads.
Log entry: 6714.7435 m³
